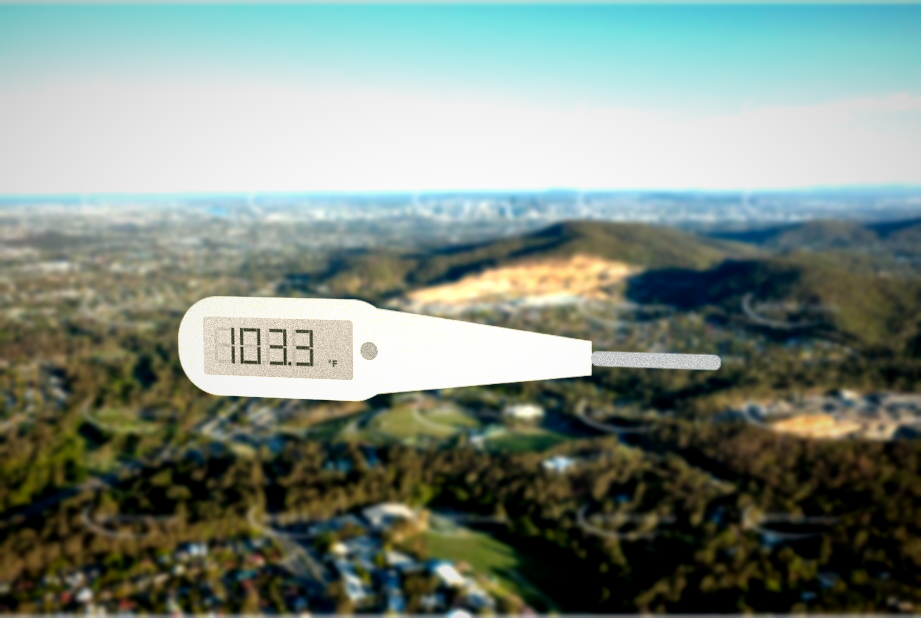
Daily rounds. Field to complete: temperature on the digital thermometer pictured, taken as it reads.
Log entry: 103.3 °F
